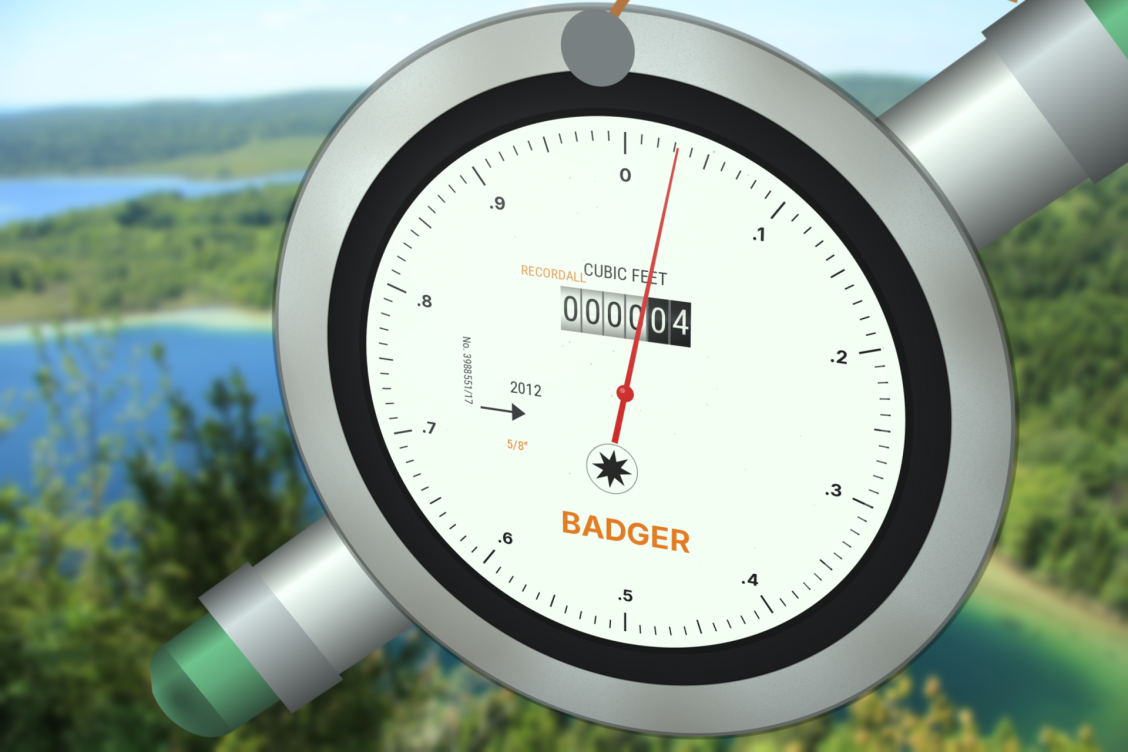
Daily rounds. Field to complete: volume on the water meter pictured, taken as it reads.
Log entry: 4.03 ft³
